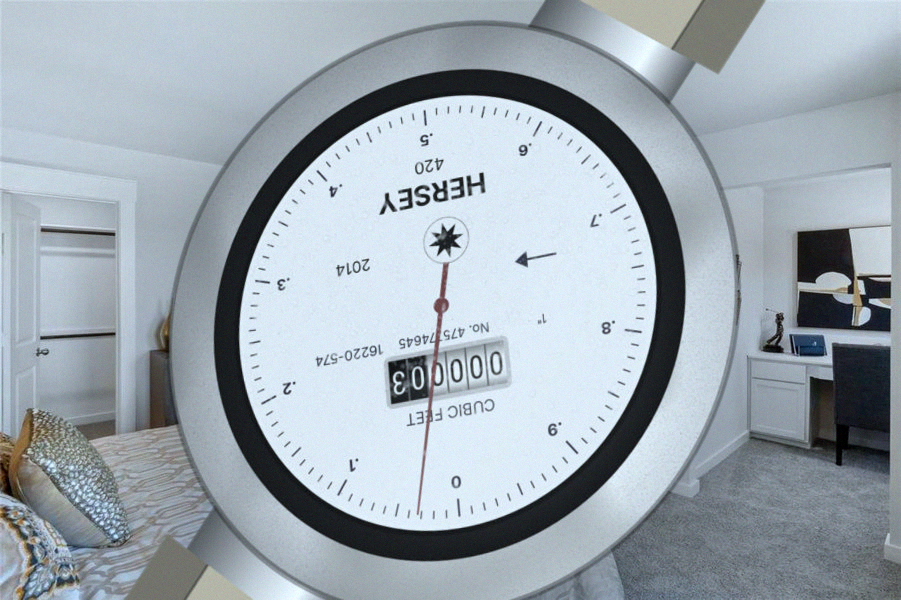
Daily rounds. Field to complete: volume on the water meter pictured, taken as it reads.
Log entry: 3.03 ft³
